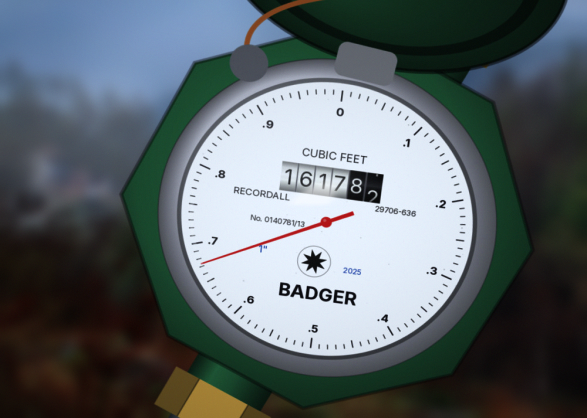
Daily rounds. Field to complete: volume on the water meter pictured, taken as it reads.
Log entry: 161781.67 ft³
